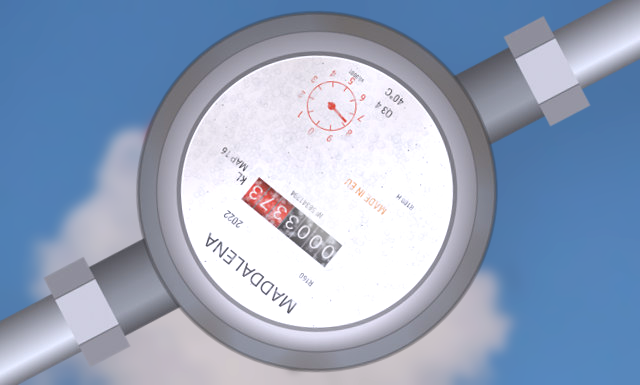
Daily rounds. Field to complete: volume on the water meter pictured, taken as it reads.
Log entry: 3.3737 kL
